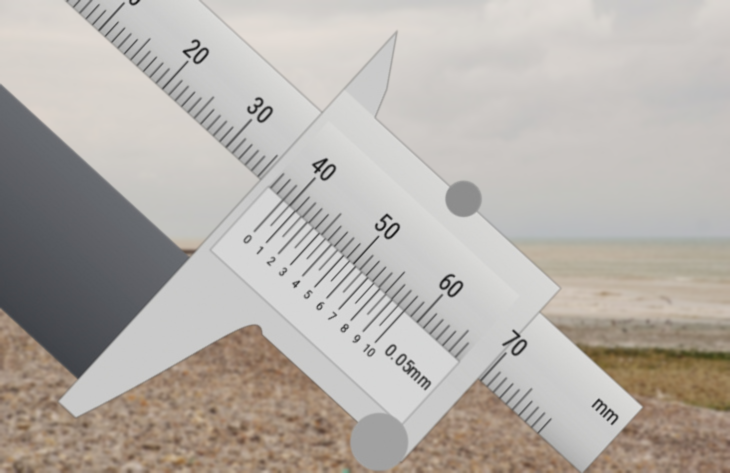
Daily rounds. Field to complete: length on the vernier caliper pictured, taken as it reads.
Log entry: 39.0 mm
